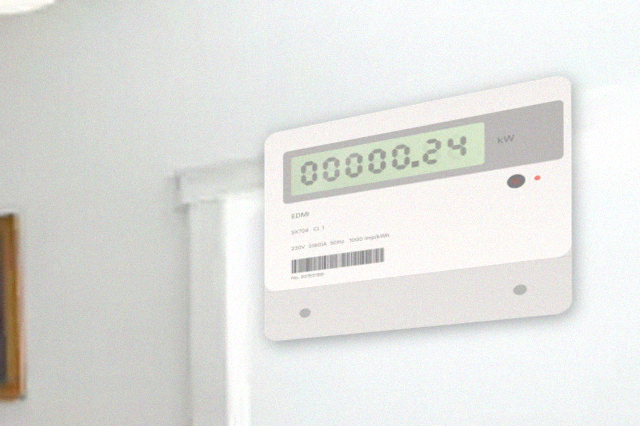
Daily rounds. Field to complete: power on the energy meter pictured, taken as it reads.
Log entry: 0.24 kW
